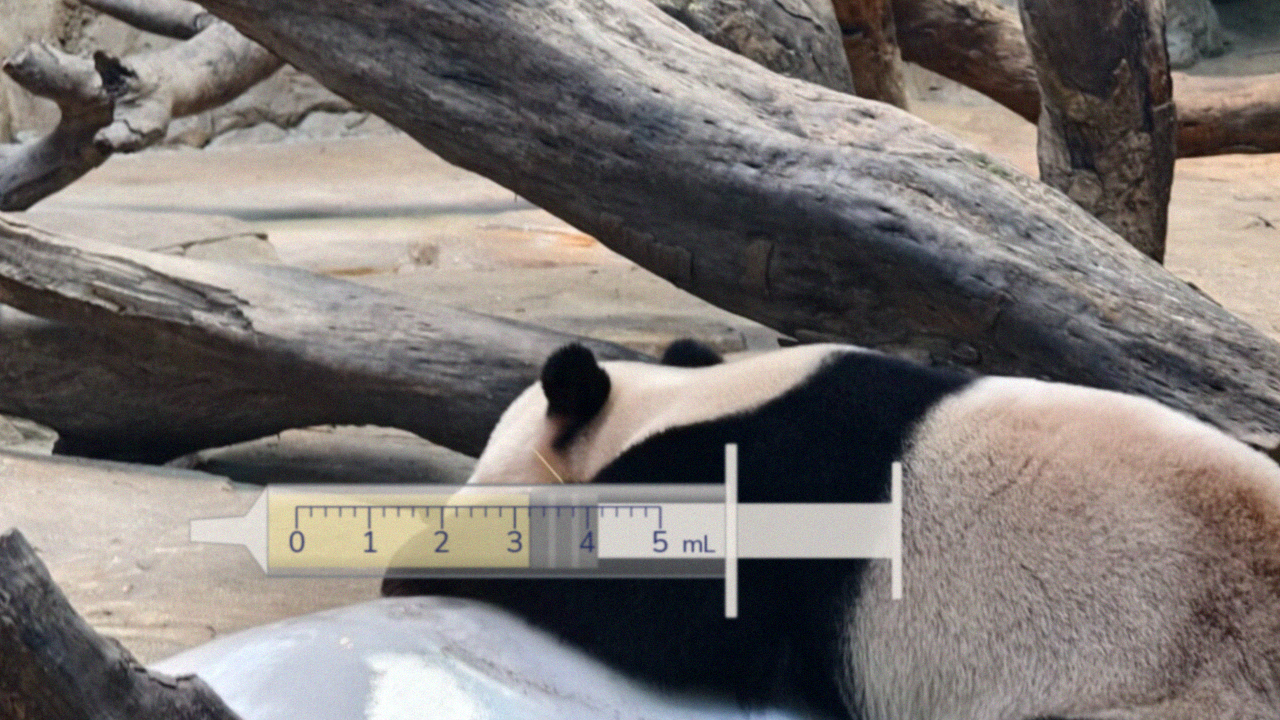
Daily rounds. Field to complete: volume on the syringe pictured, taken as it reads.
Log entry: 3.2 mL
